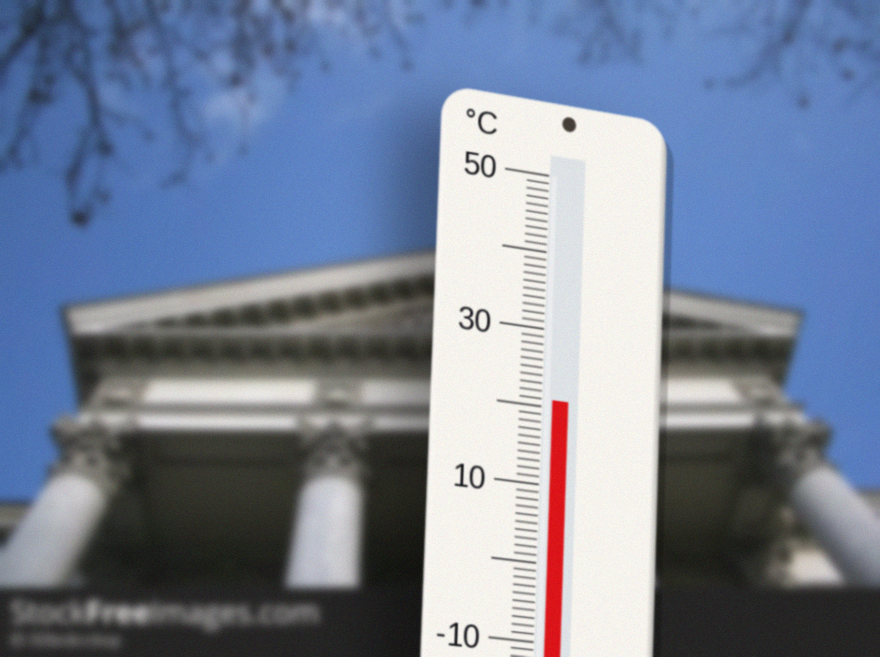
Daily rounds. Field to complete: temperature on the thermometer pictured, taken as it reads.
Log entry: 21 °C
